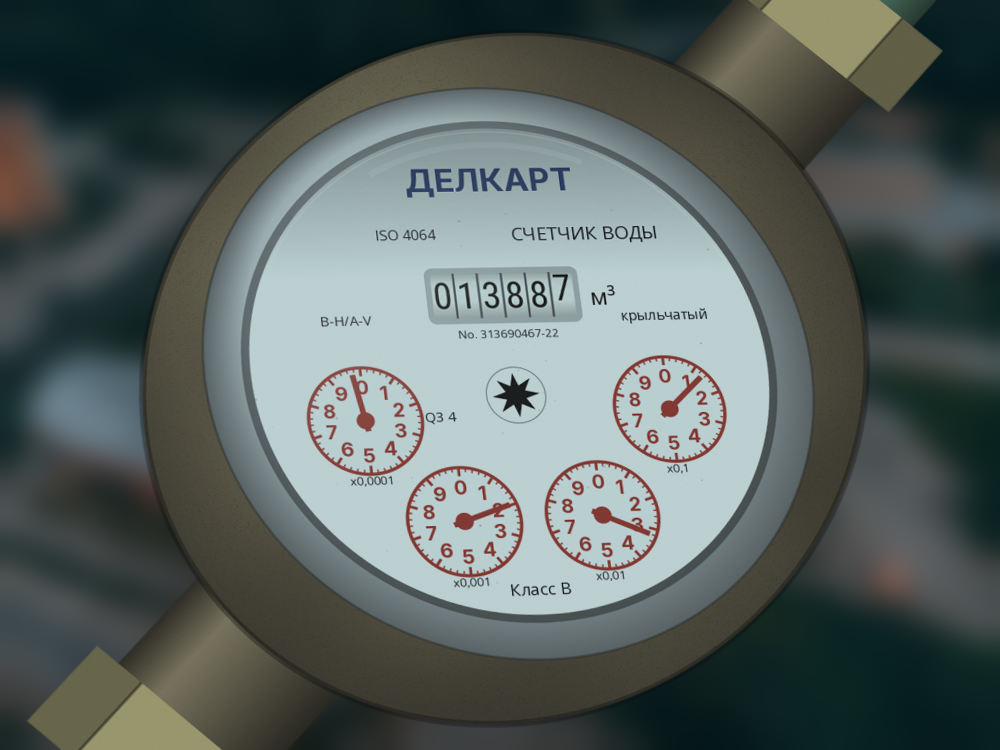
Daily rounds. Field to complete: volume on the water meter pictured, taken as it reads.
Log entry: 13887.1319 m³
